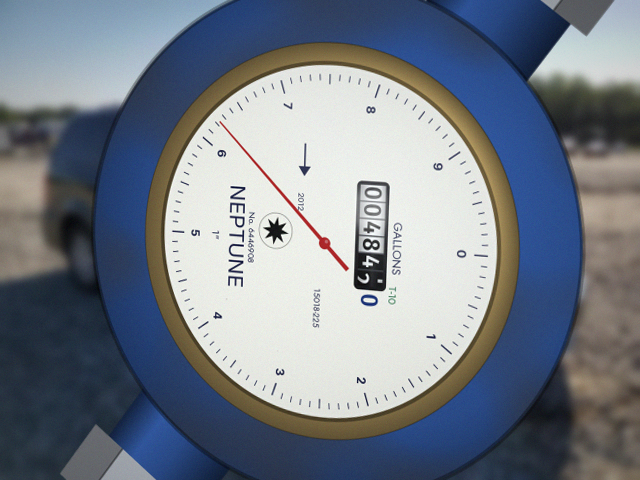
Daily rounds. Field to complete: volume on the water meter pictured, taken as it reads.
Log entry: 48416.2 gal
